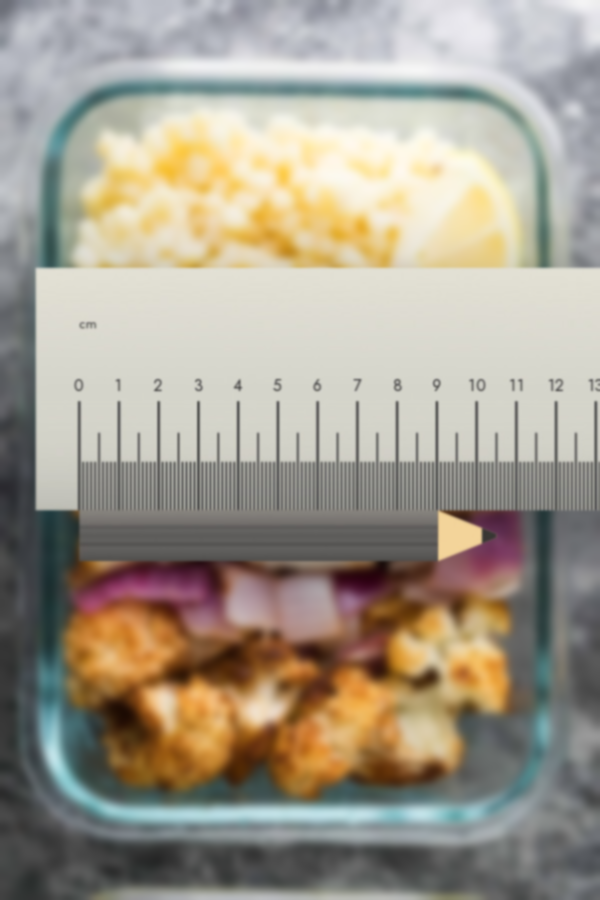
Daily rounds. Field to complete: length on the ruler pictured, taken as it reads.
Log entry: 10.5 cm
